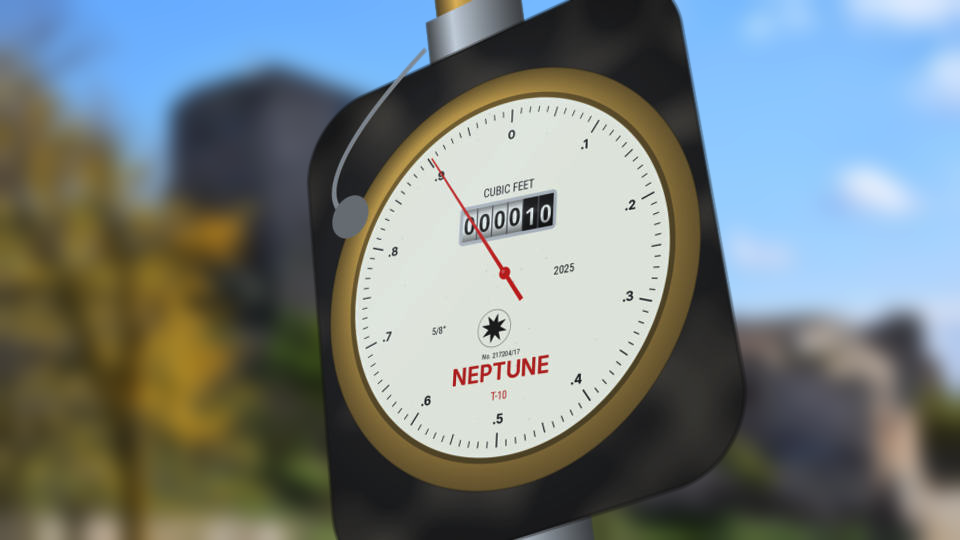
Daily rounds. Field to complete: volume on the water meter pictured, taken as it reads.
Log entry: 9.90 ft³
